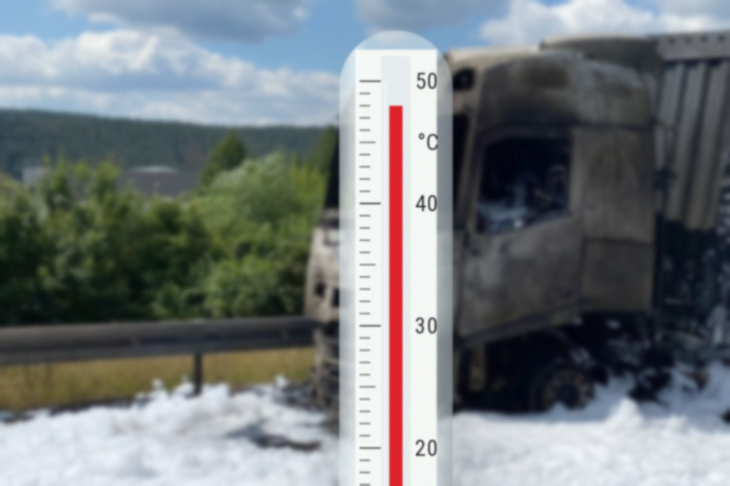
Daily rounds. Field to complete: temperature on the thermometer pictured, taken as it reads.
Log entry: 48 °C
